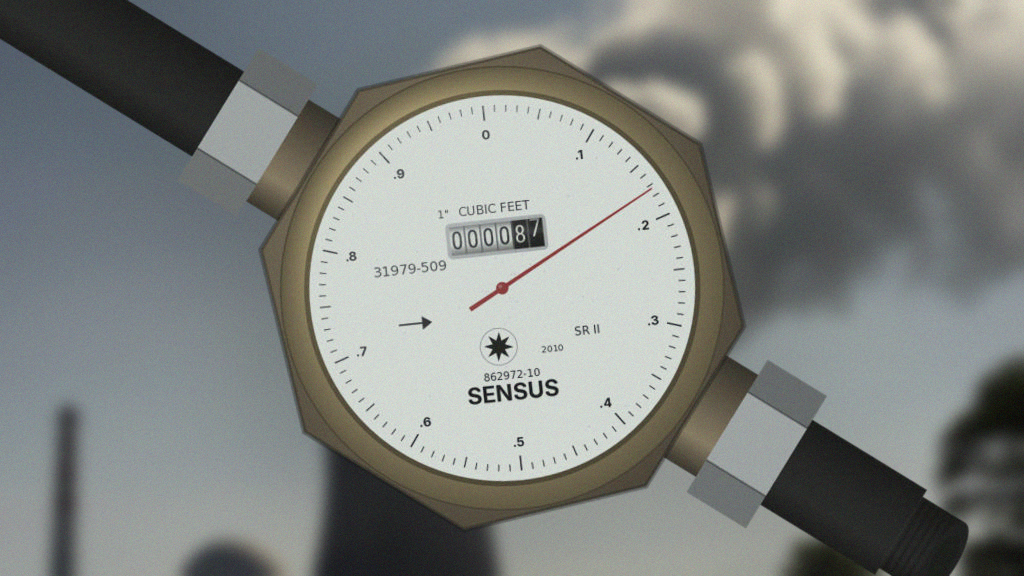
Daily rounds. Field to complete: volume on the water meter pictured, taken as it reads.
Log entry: 87.17 ft³
